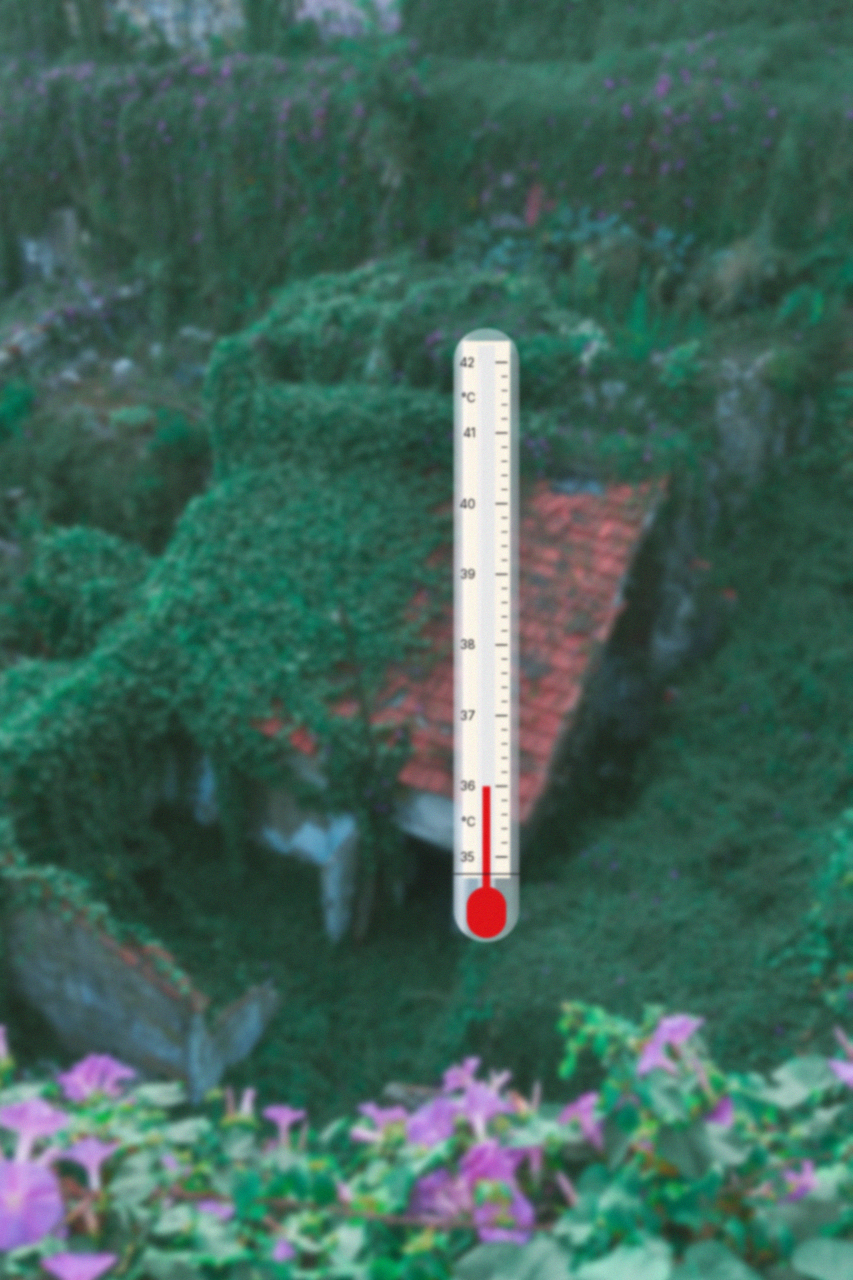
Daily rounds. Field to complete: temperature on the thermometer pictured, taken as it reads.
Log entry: 36 °C
